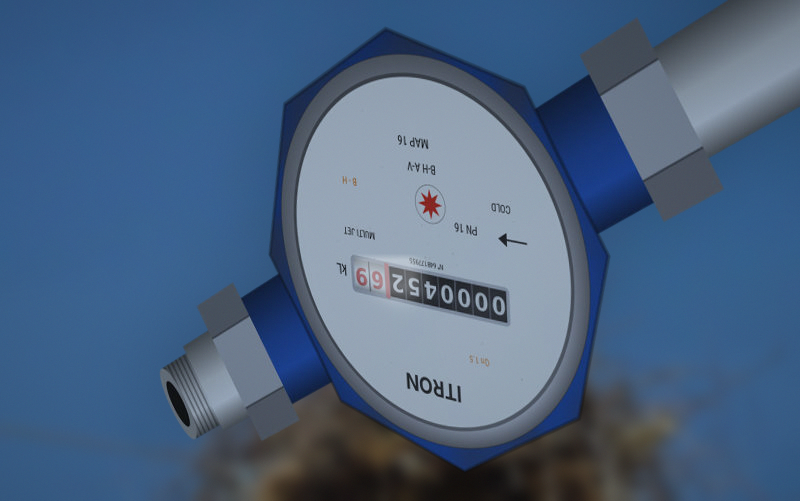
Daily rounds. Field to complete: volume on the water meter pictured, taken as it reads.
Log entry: 452.69 kL
